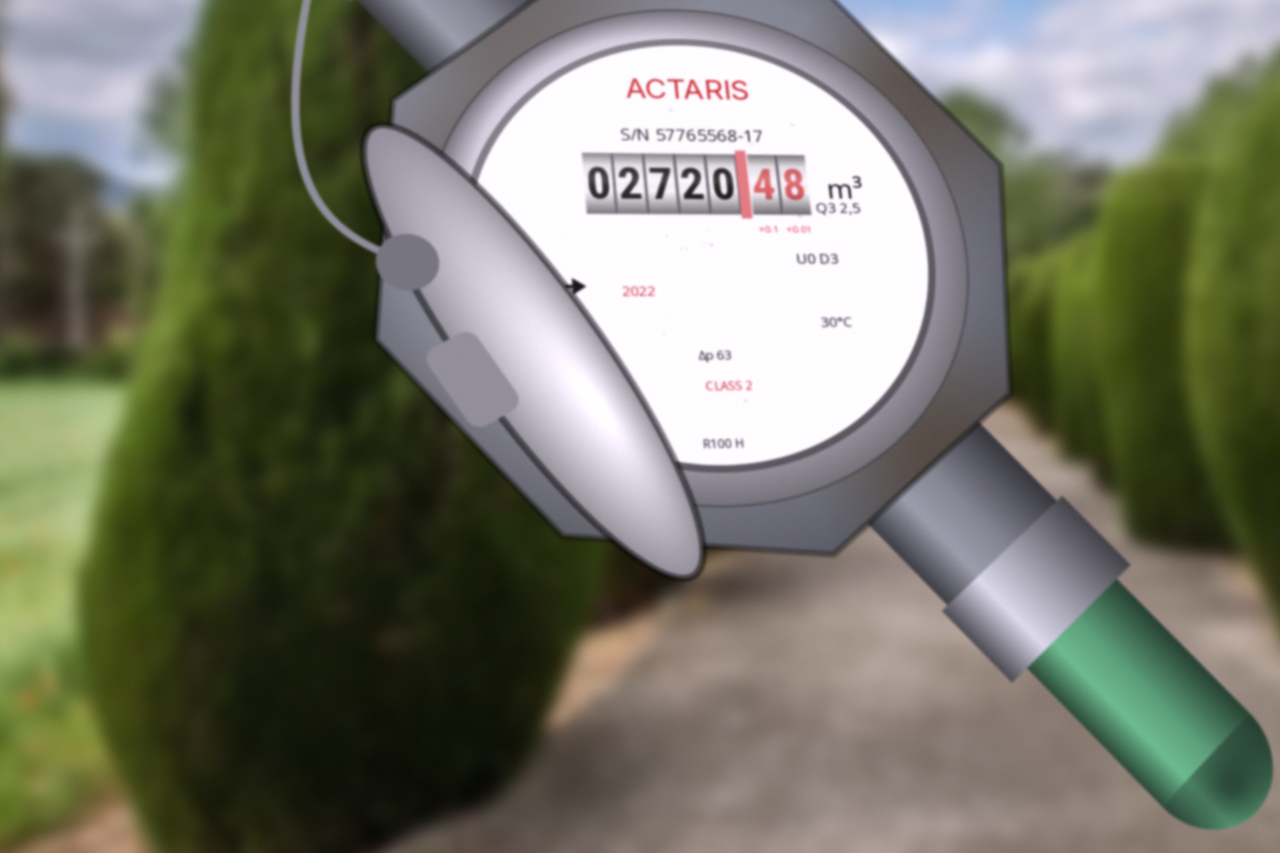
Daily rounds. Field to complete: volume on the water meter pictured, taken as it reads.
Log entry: 2720.48 m³
